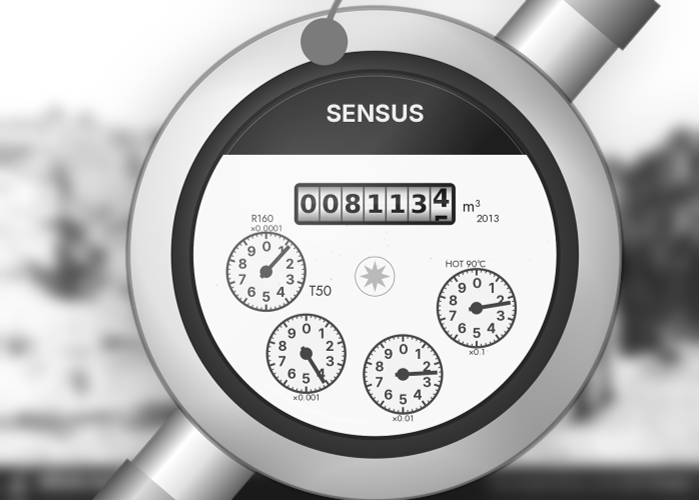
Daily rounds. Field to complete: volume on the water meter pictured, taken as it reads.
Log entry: 81134.2241 m³
